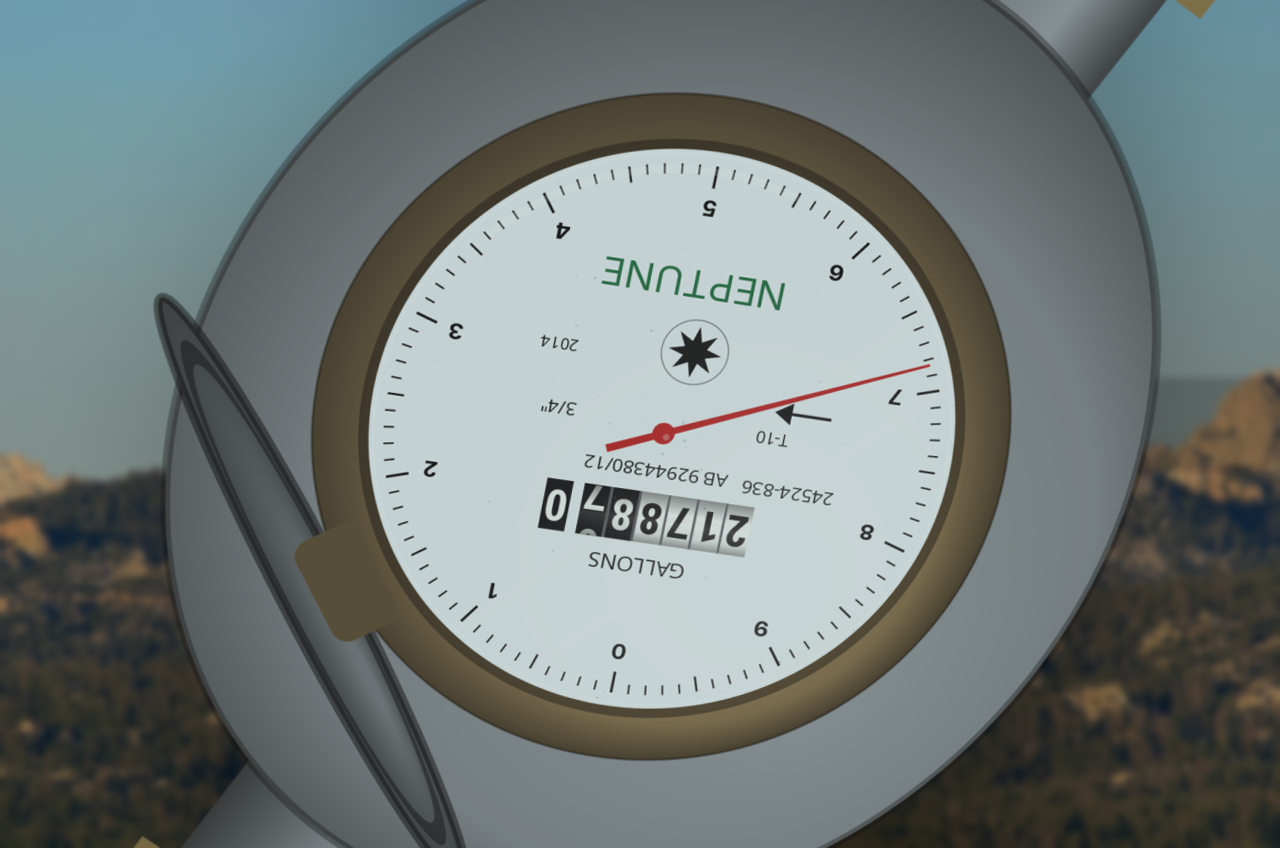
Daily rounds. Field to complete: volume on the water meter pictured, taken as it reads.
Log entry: 2178866.8 gal
